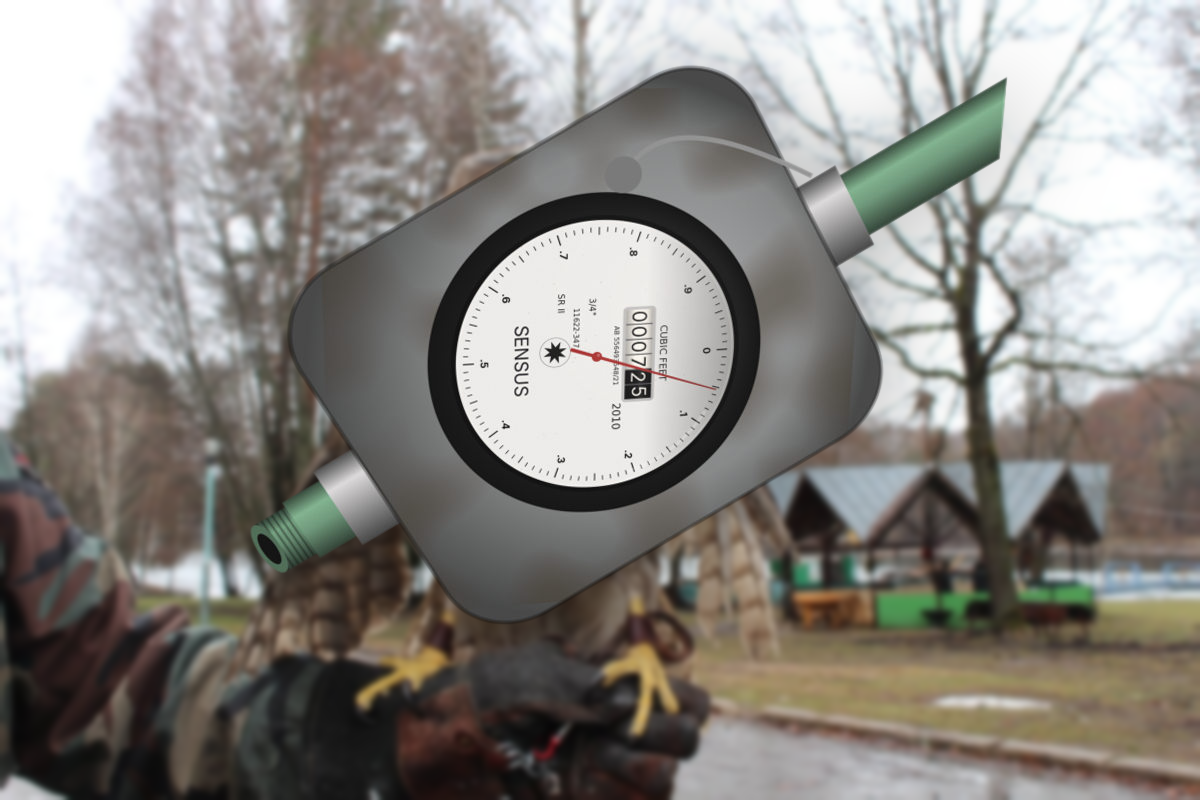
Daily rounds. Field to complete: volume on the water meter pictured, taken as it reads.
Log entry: 725.05 ft³
